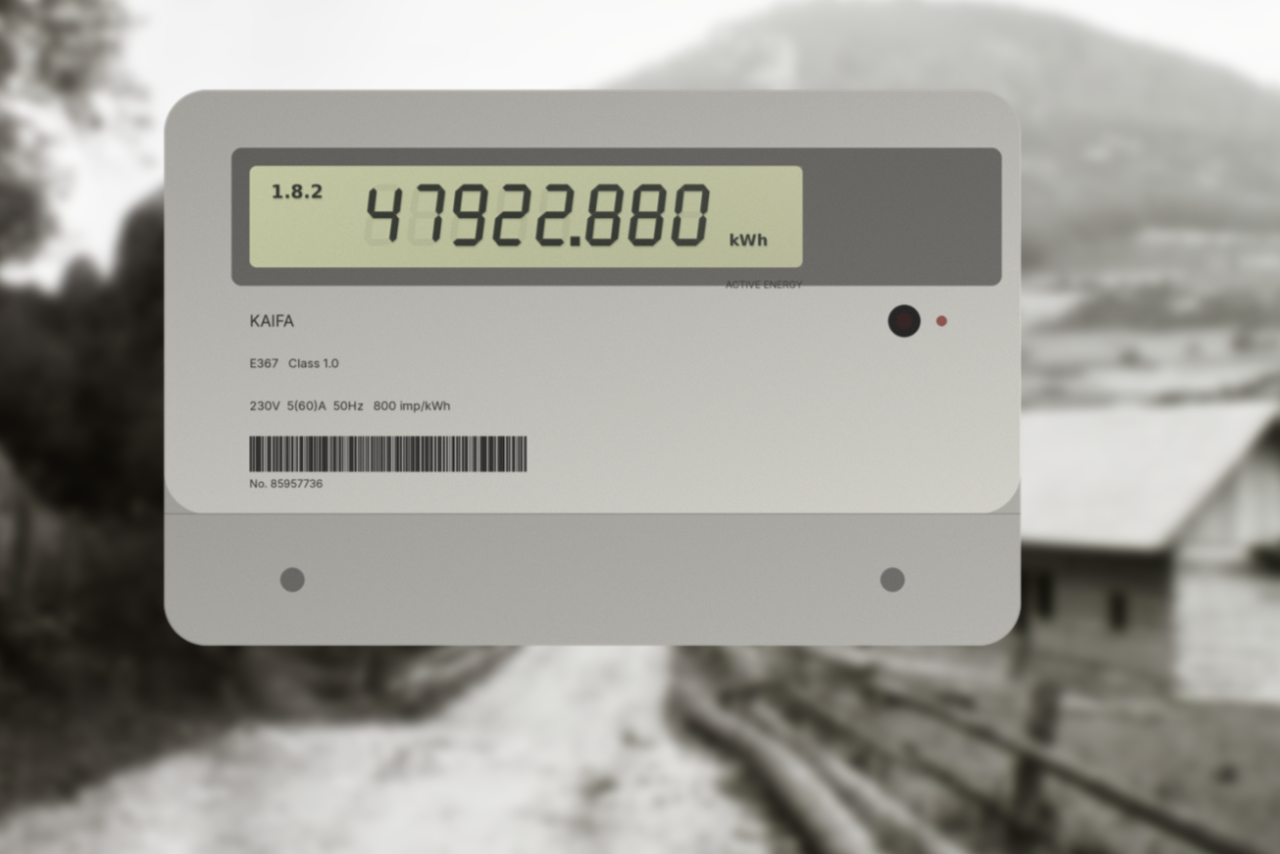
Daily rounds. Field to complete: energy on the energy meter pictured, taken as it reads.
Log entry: 47922.880 kWh
